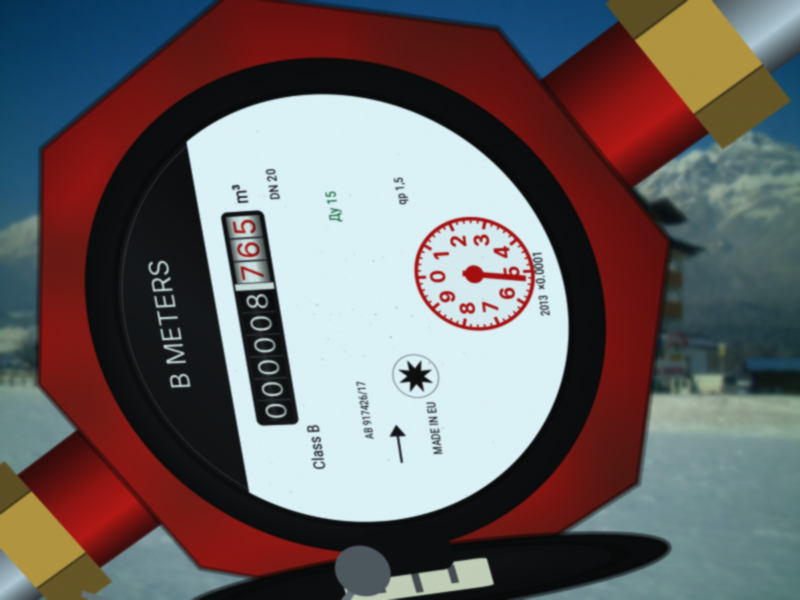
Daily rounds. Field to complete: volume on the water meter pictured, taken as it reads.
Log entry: 8.7655 m³
